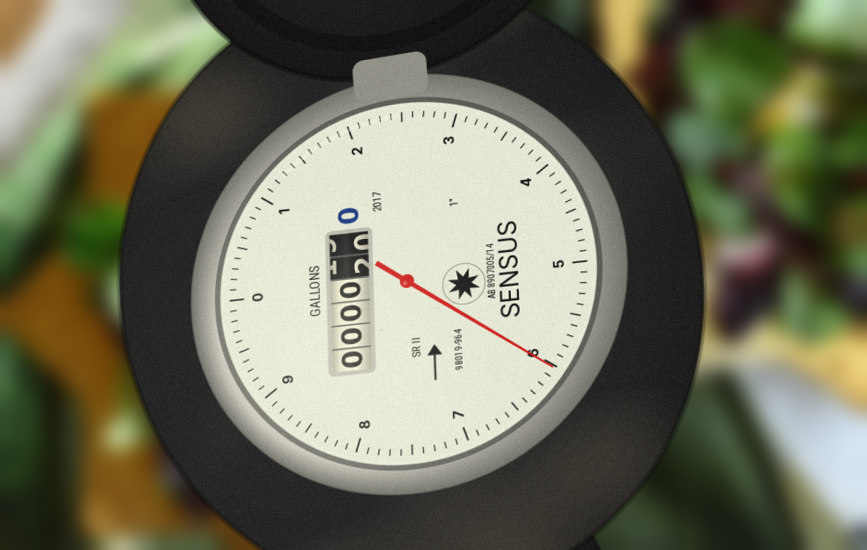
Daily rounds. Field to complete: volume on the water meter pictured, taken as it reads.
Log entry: 196.0 gal
